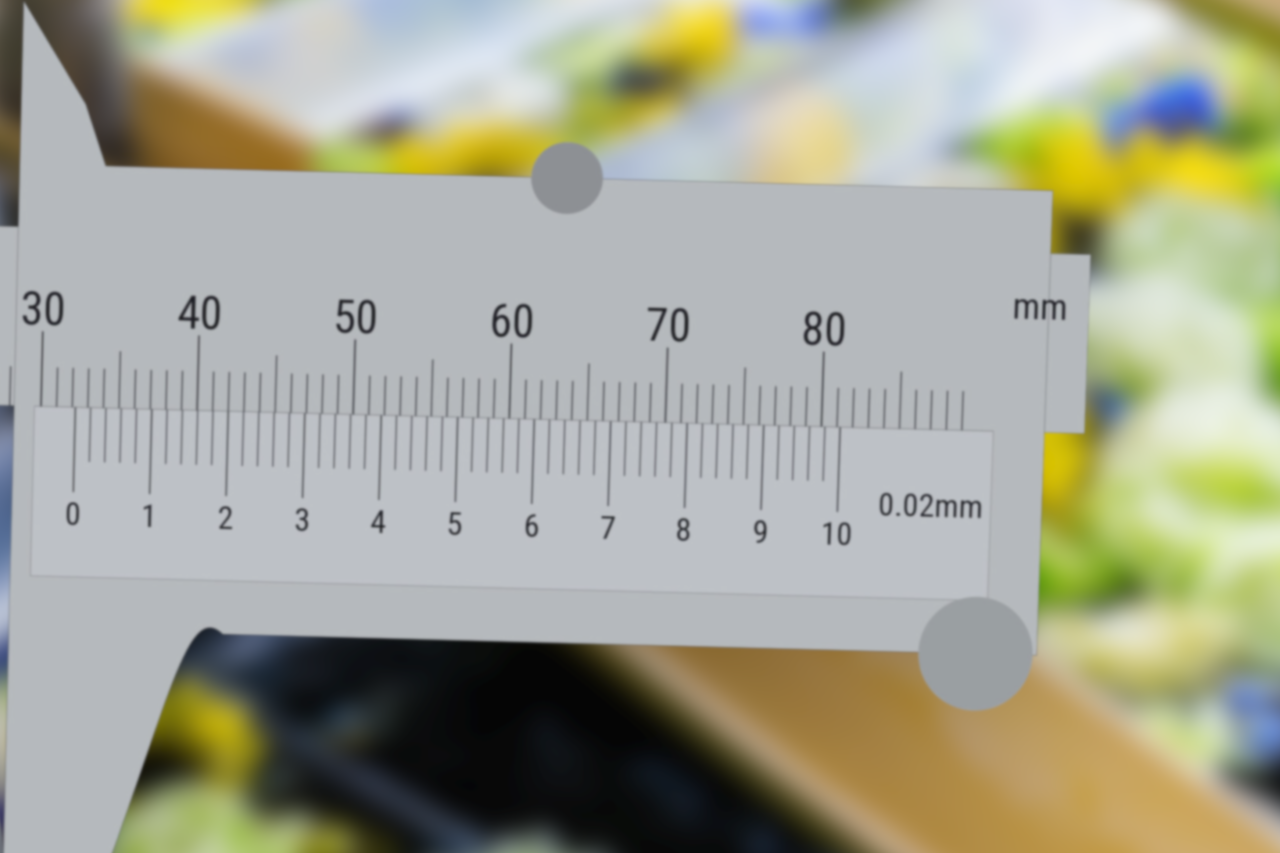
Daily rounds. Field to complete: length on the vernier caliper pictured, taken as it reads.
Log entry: 32.2 mm
